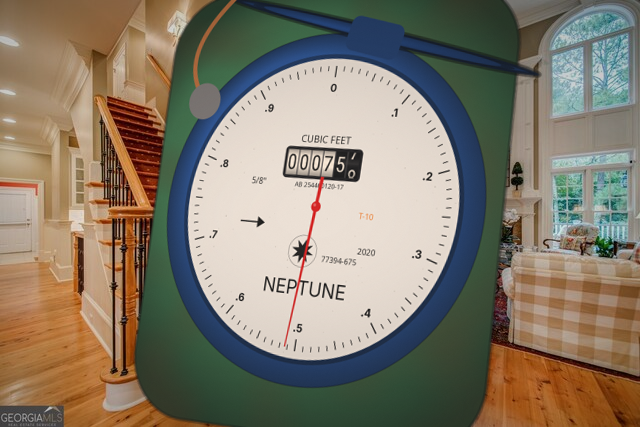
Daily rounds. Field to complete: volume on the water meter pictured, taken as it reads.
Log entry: 757.51 ft³
